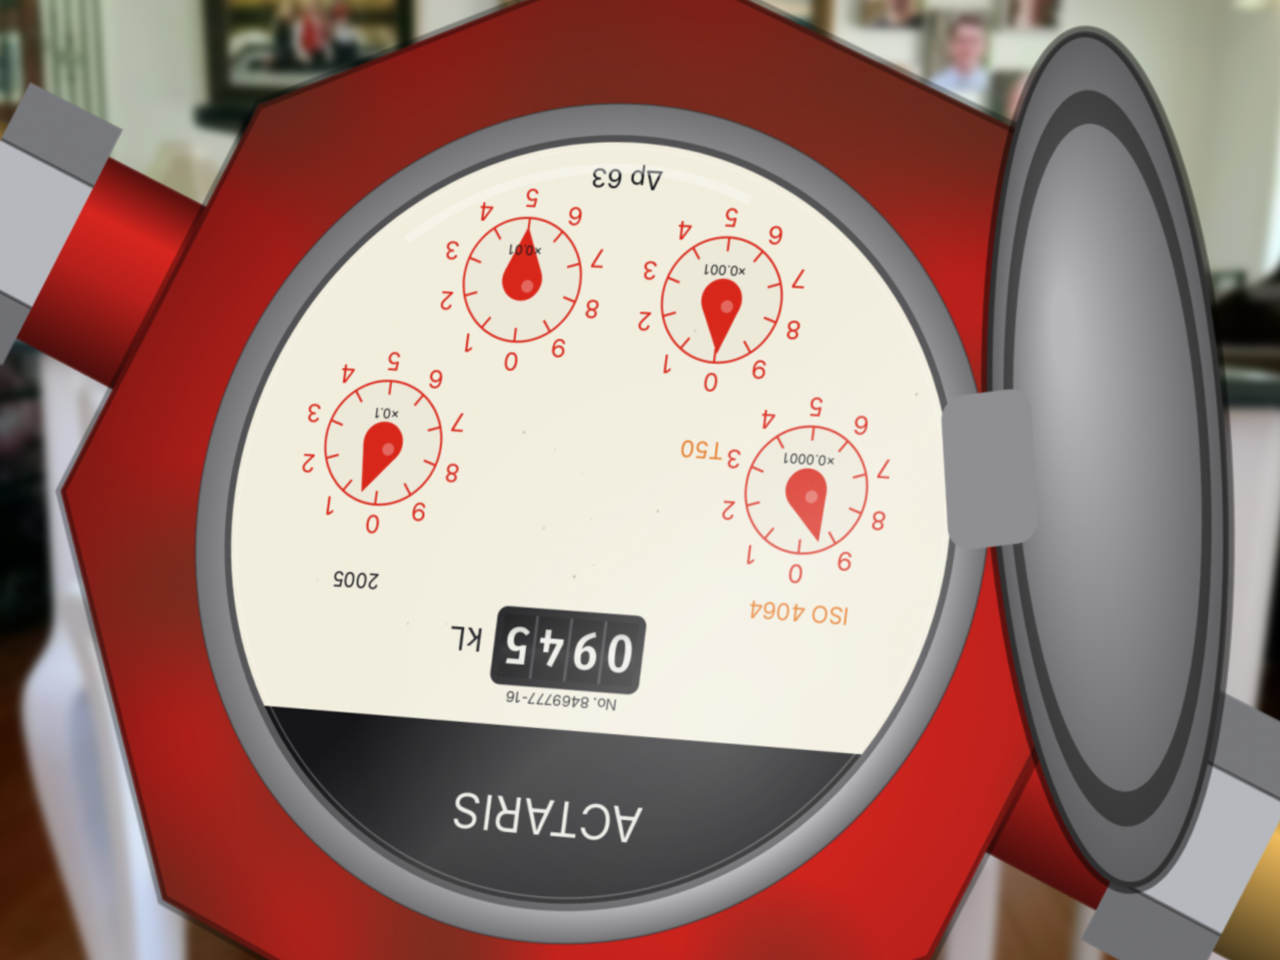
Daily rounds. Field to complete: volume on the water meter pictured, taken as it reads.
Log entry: 945.0499 kL
